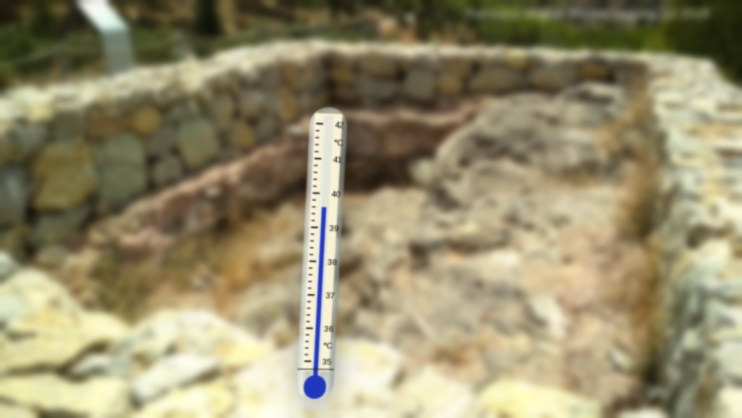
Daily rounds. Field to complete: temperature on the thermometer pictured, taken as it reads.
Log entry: 39.6 °C
